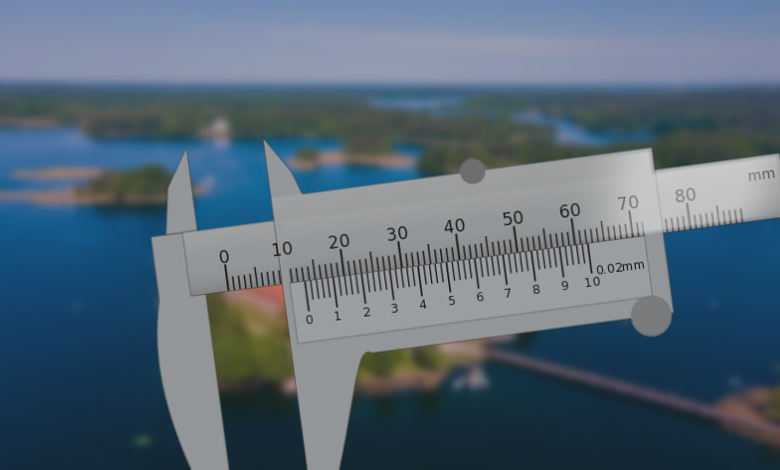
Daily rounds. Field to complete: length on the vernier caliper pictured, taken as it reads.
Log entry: 13.2 mm
